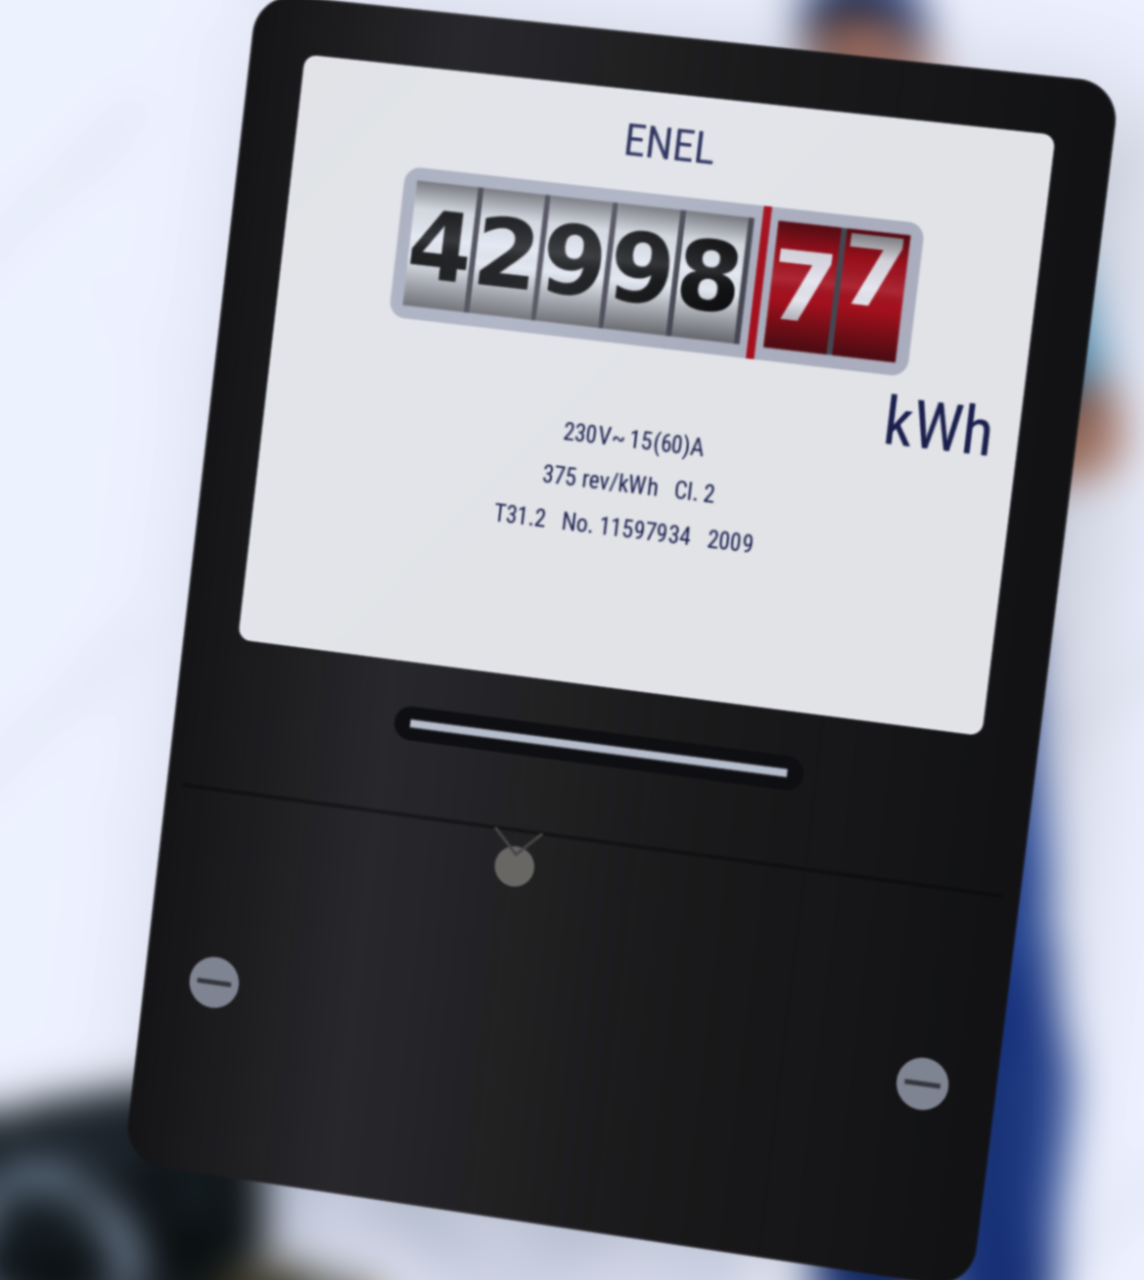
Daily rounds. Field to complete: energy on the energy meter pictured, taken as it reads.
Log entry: 42998.77 kWh
